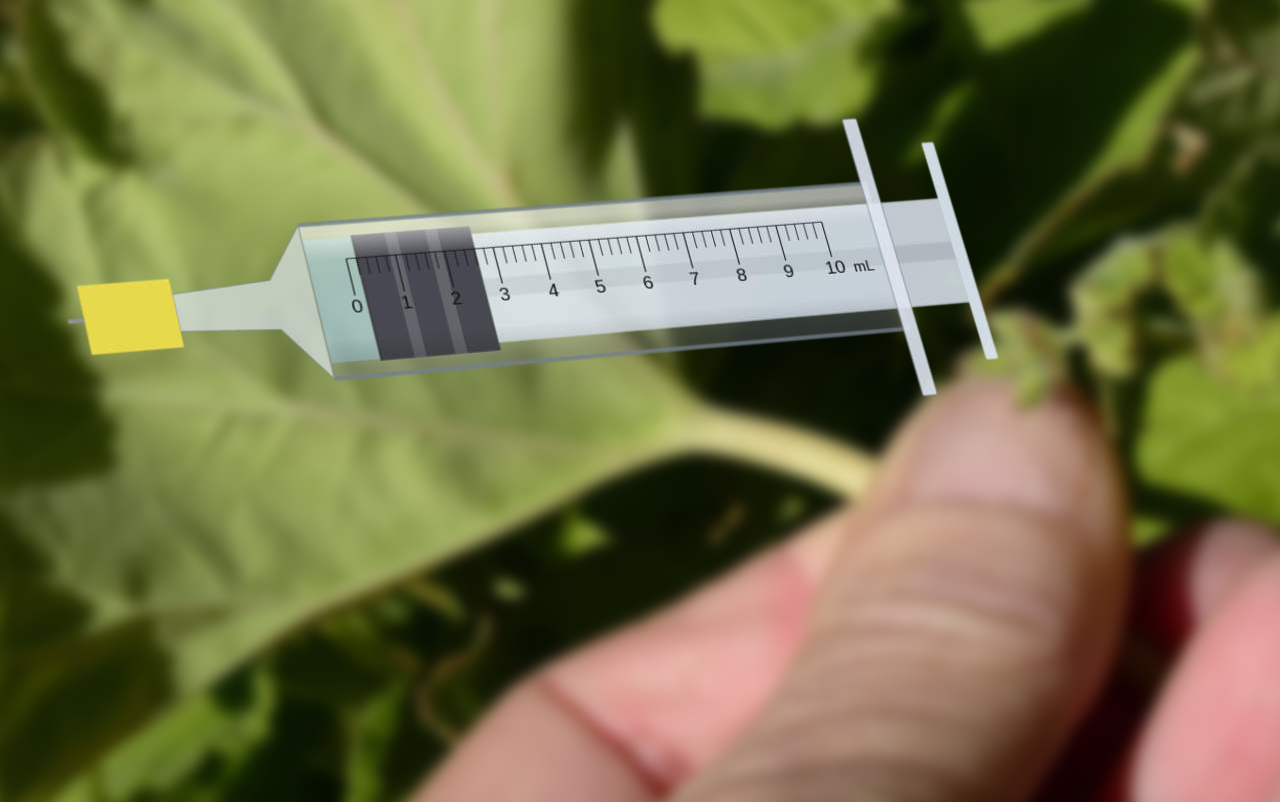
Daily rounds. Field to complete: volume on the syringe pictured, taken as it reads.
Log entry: 0.2 mL
